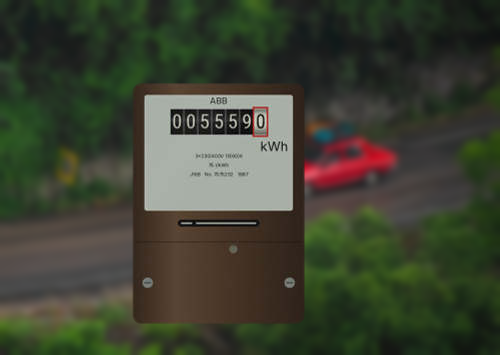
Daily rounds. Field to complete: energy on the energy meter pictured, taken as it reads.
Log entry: 5559.0 kWh
